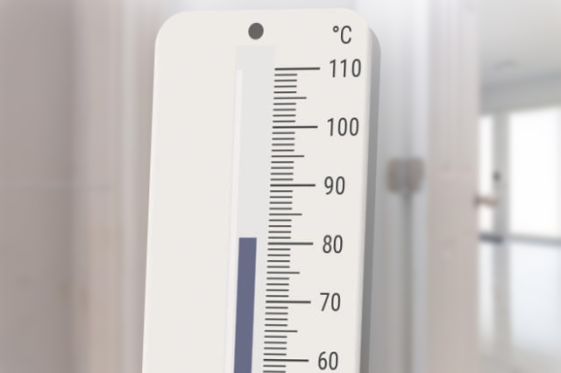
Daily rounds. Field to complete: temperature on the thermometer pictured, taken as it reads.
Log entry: 81 °C
